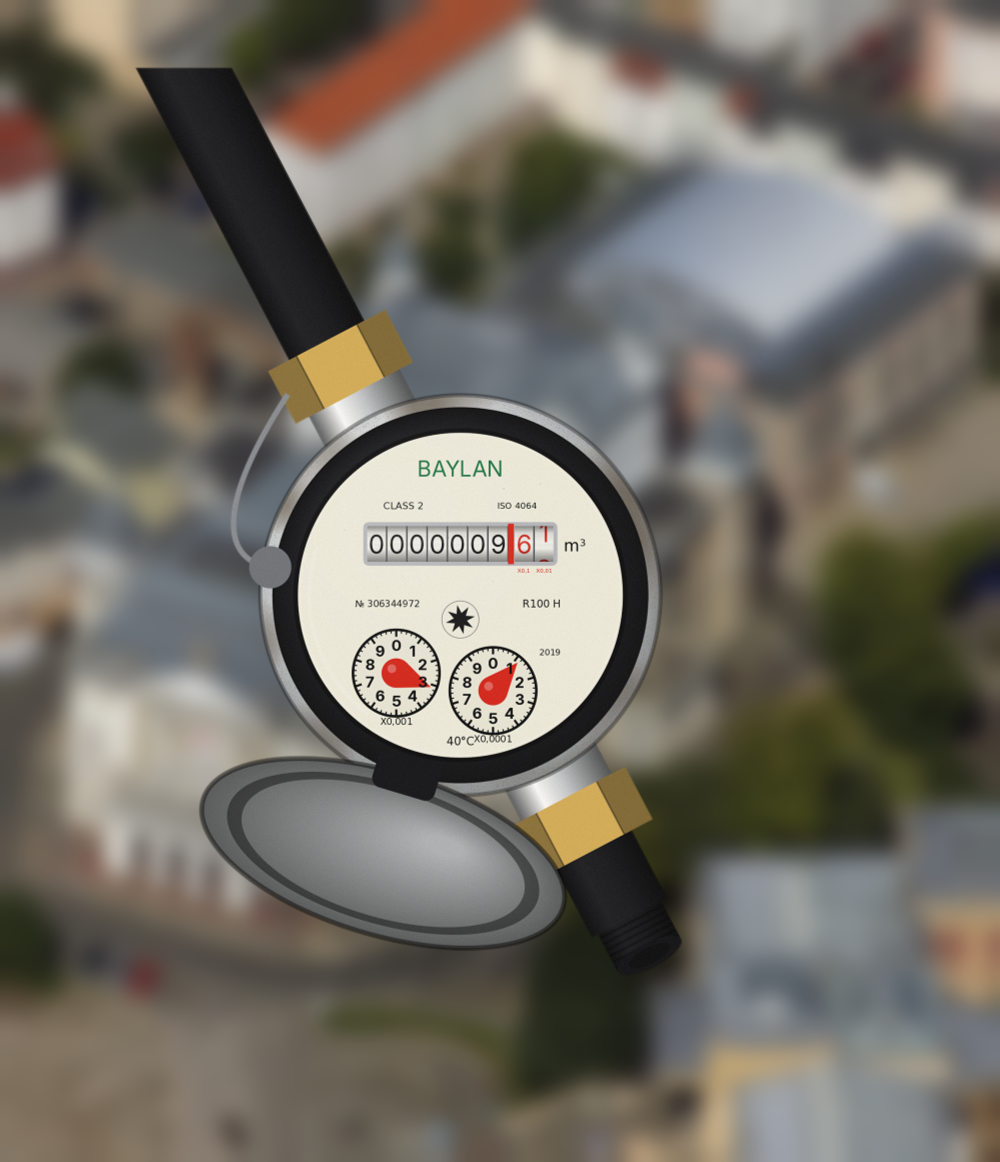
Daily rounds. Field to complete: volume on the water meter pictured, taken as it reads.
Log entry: 9.6131 m³
